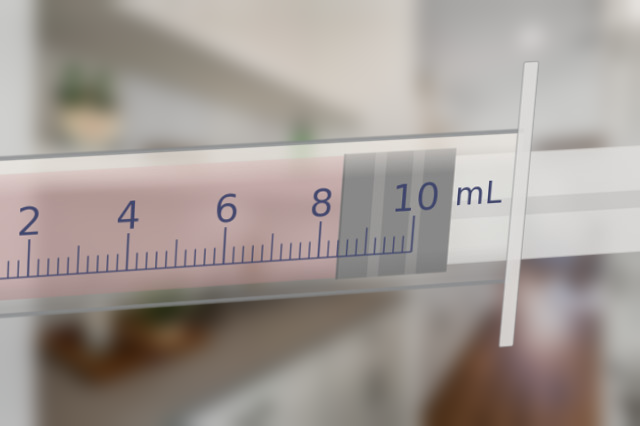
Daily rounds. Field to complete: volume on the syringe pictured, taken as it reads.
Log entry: 8.4 mL
